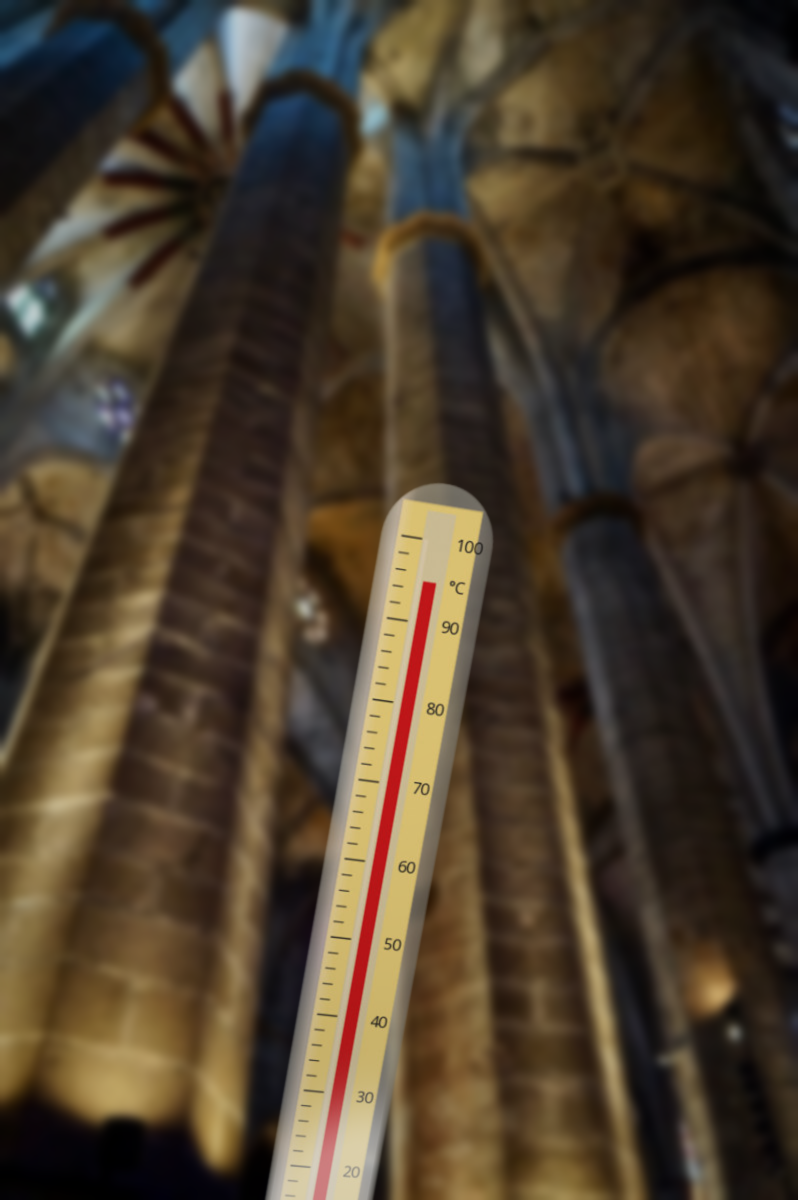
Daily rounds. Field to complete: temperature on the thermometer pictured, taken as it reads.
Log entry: 95 °C
